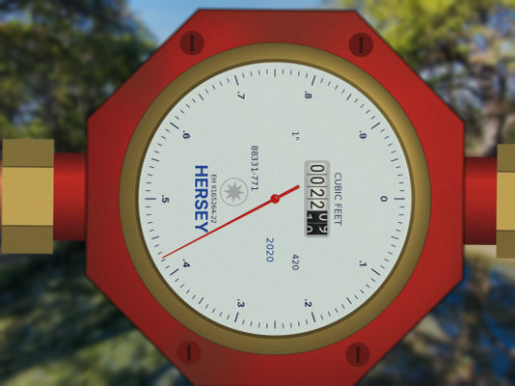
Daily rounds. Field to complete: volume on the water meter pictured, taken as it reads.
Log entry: 2209.42 ft³
